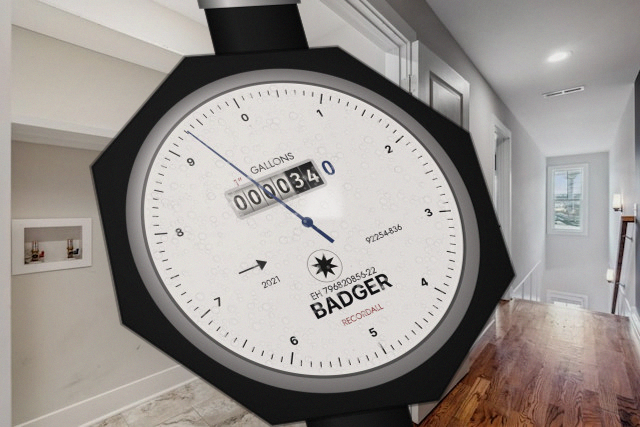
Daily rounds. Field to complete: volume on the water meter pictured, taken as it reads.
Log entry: 339.3 gal
